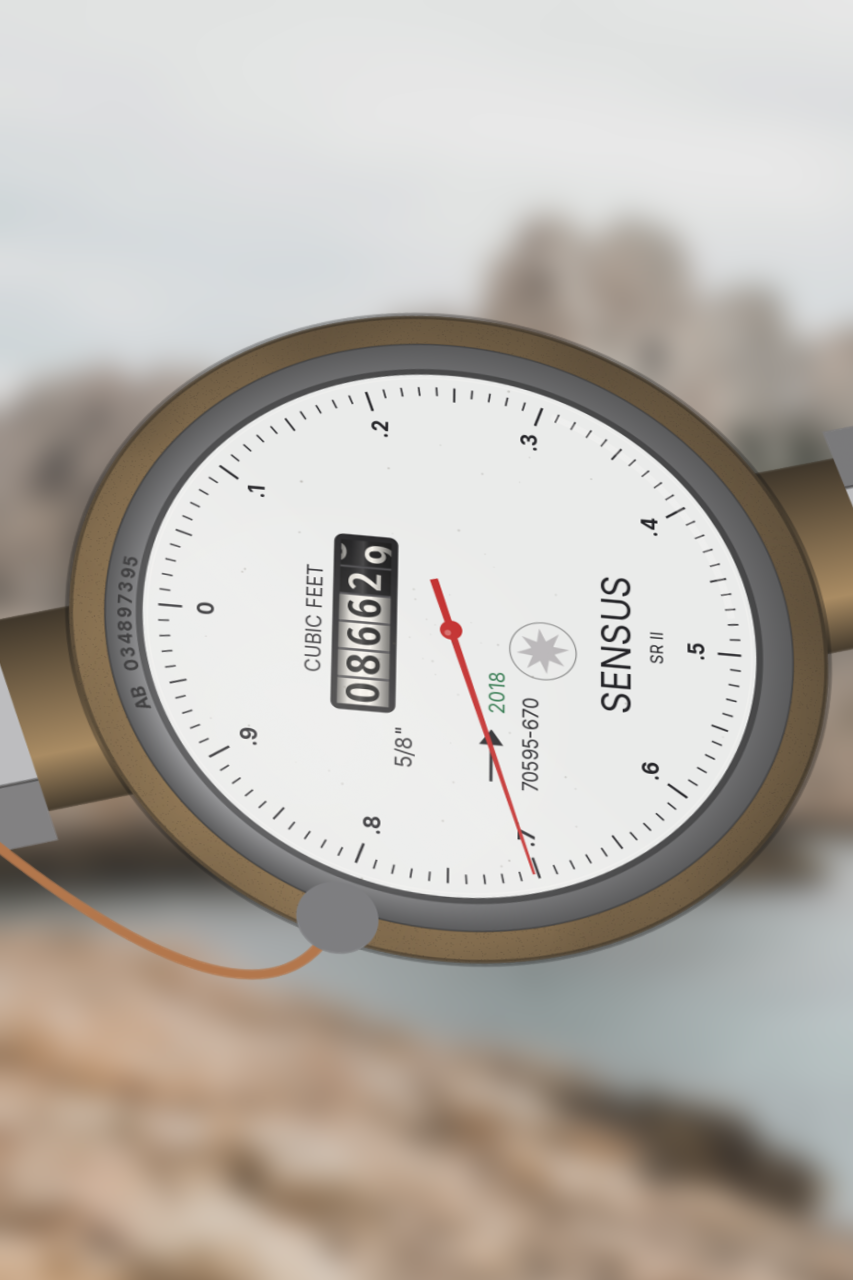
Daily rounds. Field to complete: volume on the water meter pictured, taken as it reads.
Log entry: 86628.70 ft³
